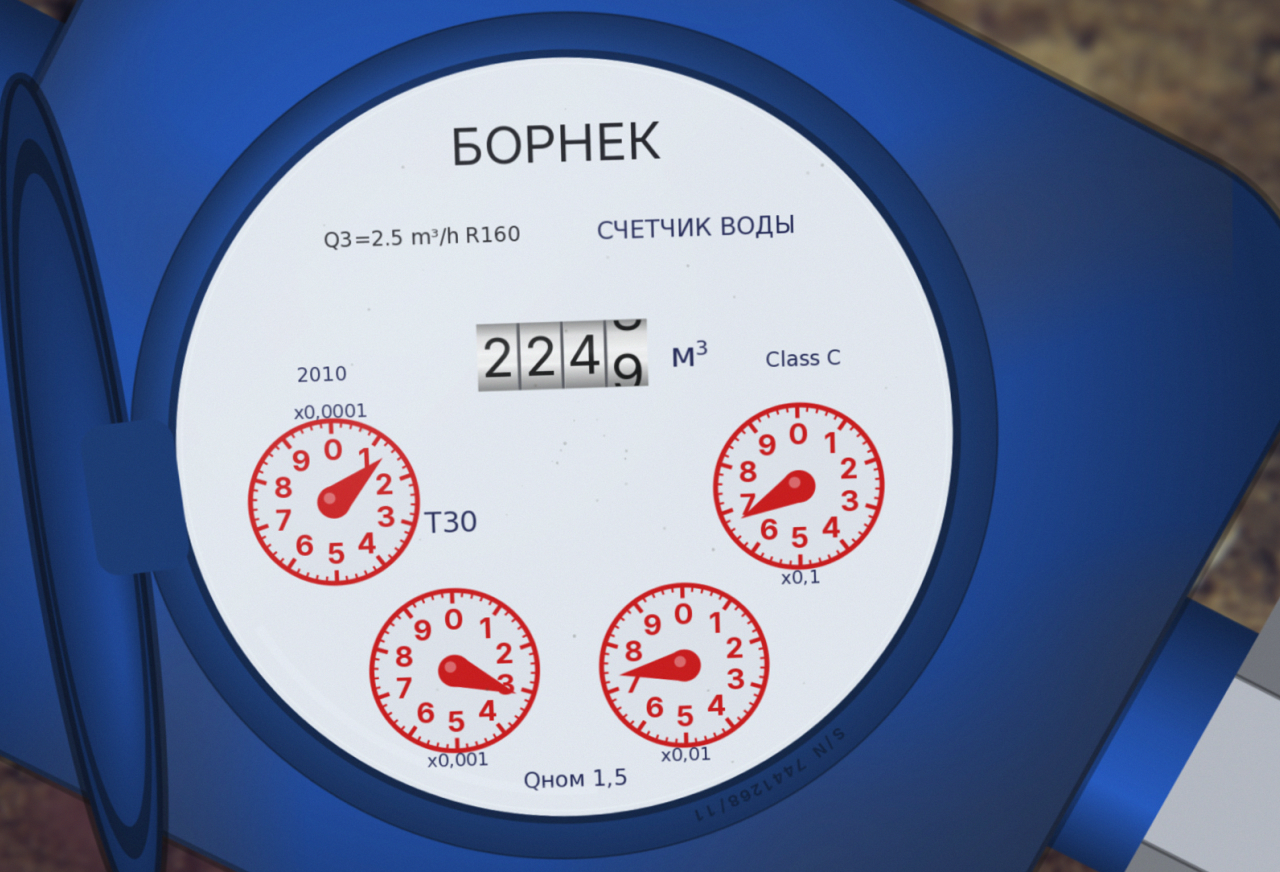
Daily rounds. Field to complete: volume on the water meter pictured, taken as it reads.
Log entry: 2248.6731 m³
